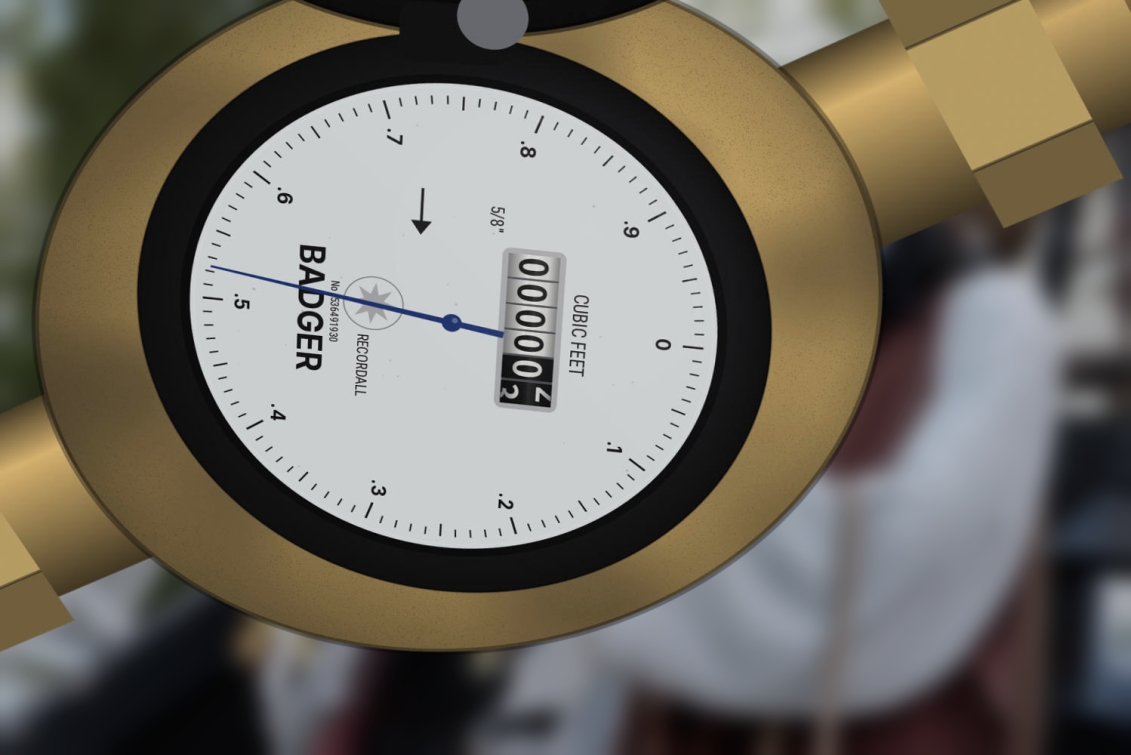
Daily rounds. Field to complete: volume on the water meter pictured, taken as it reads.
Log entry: 2.52 ft³
